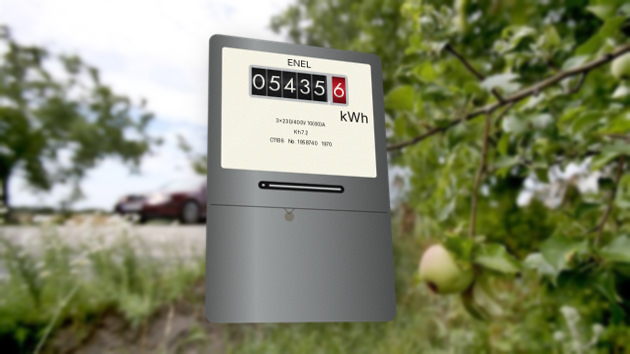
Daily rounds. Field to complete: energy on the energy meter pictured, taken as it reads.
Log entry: 5435.6 kWh
